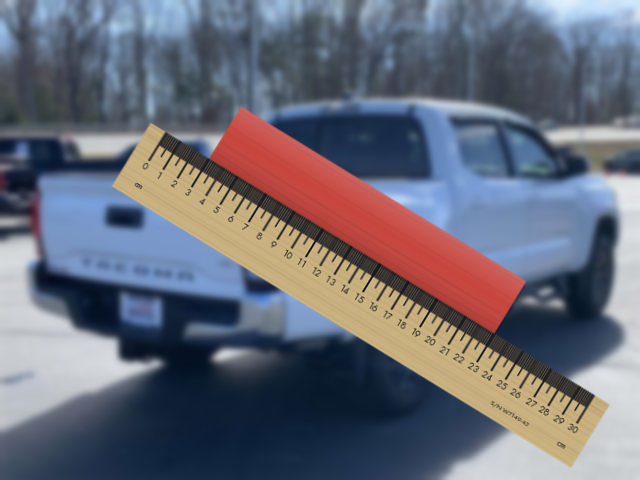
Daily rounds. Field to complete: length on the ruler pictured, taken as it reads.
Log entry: 20 cm
